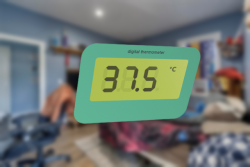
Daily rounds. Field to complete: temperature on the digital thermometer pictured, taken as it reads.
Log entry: 37.5 °C
